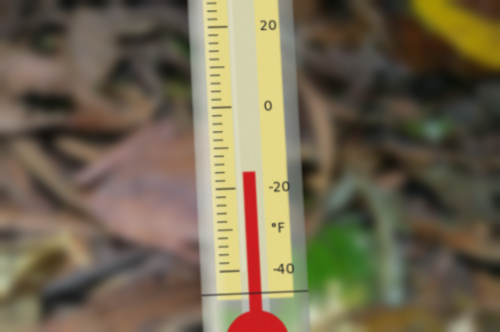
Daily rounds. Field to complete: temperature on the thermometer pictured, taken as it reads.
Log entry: -16 °F
